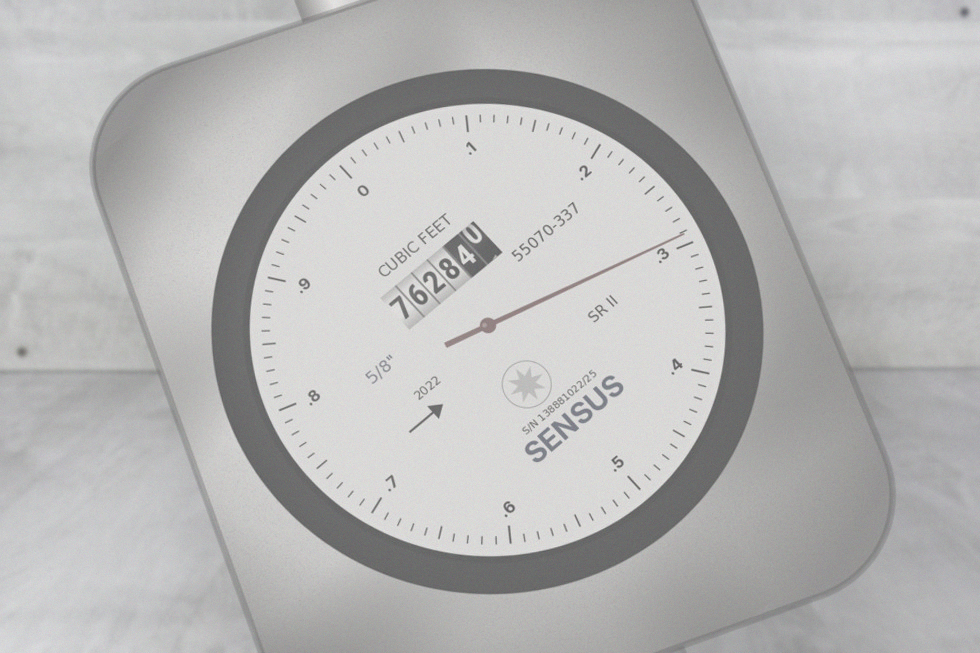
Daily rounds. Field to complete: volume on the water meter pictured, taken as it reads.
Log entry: 762840.29 ft³
